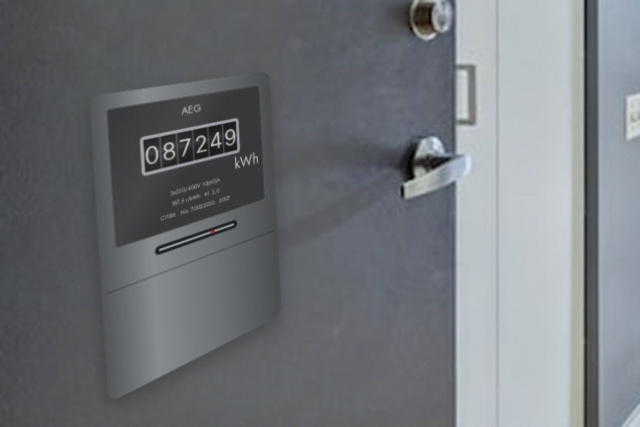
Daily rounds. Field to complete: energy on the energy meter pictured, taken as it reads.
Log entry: 87249 kWh
